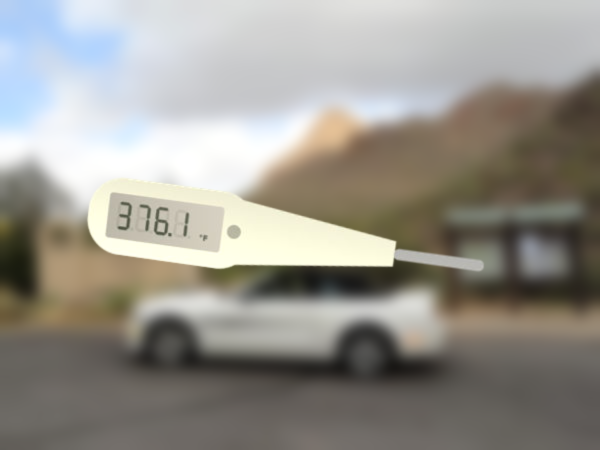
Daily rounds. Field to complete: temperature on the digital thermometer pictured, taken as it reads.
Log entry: 376.1 °F
